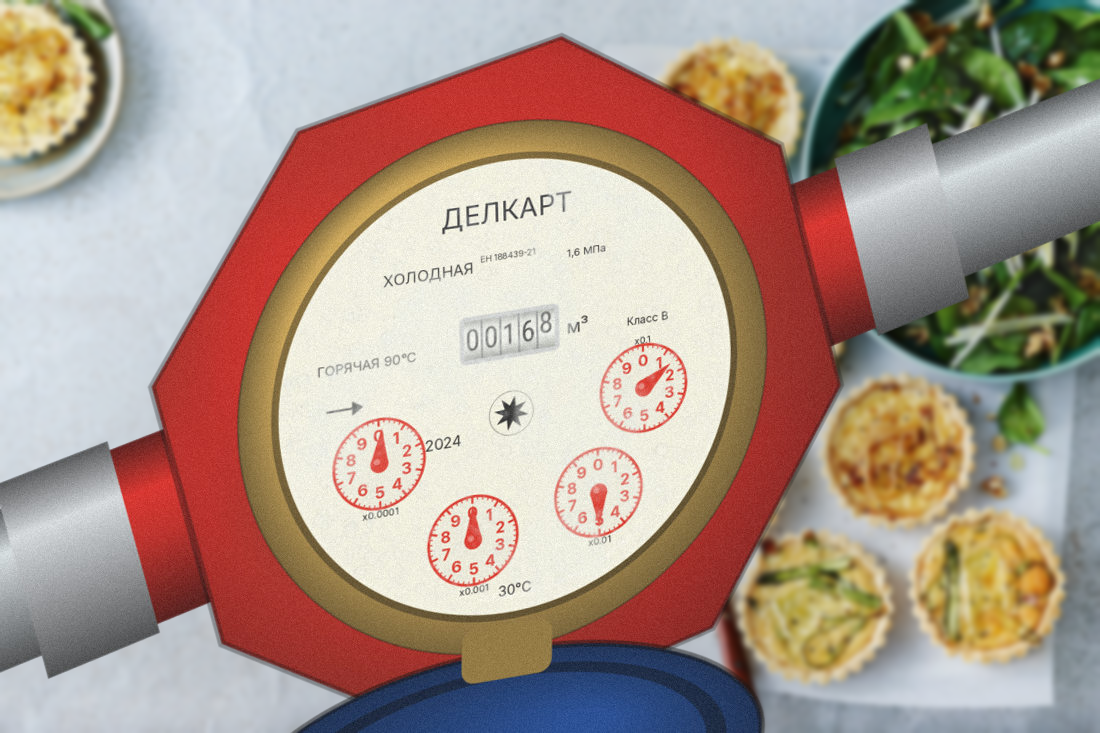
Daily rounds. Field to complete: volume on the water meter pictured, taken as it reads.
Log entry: 168.1500 m³
